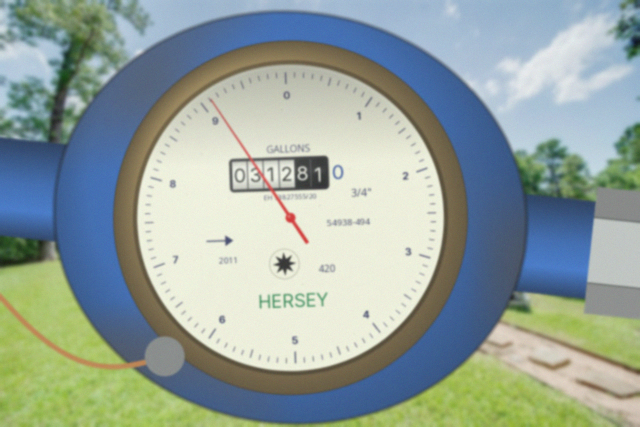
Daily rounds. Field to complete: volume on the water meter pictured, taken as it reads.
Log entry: 312809.1 gal
